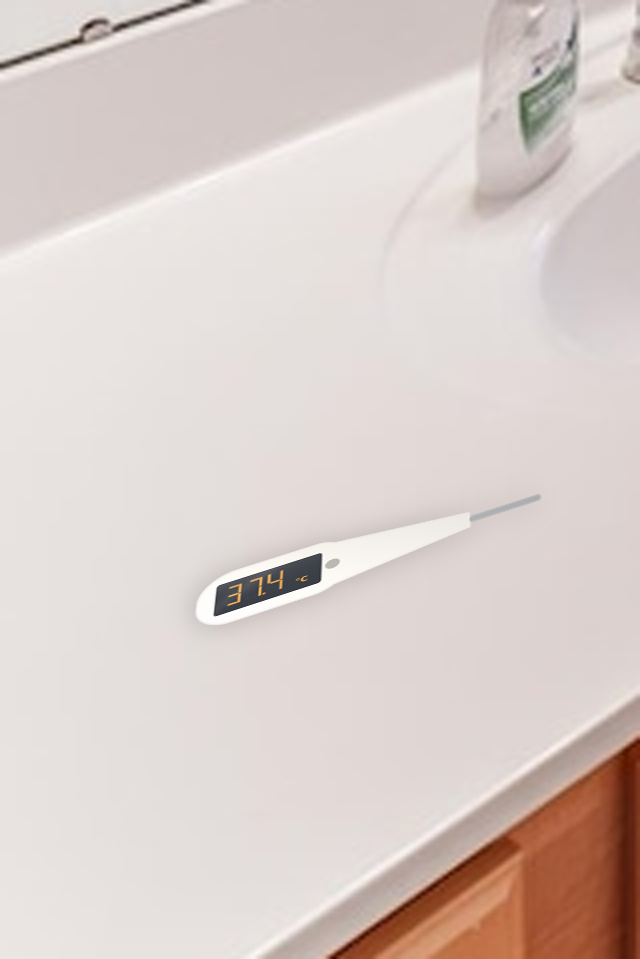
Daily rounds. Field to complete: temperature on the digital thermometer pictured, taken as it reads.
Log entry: 37.4 °C
